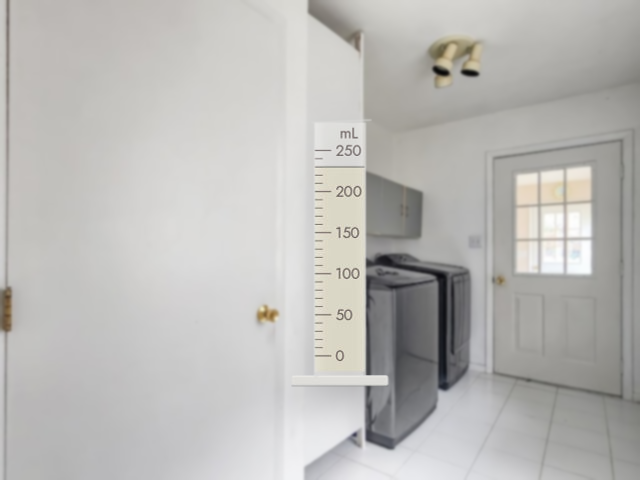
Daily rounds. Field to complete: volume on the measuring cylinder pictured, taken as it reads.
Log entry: 230 mL
